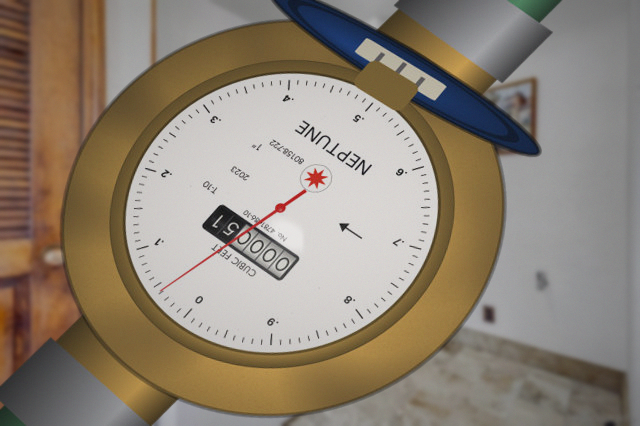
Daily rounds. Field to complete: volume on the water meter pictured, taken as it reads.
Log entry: 51.04 ft³
